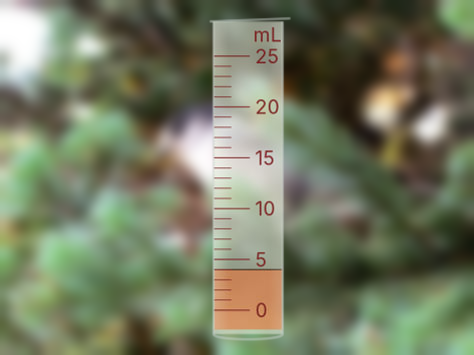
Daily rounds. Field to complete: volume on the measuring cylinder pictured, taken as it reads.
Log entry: 4 mL
